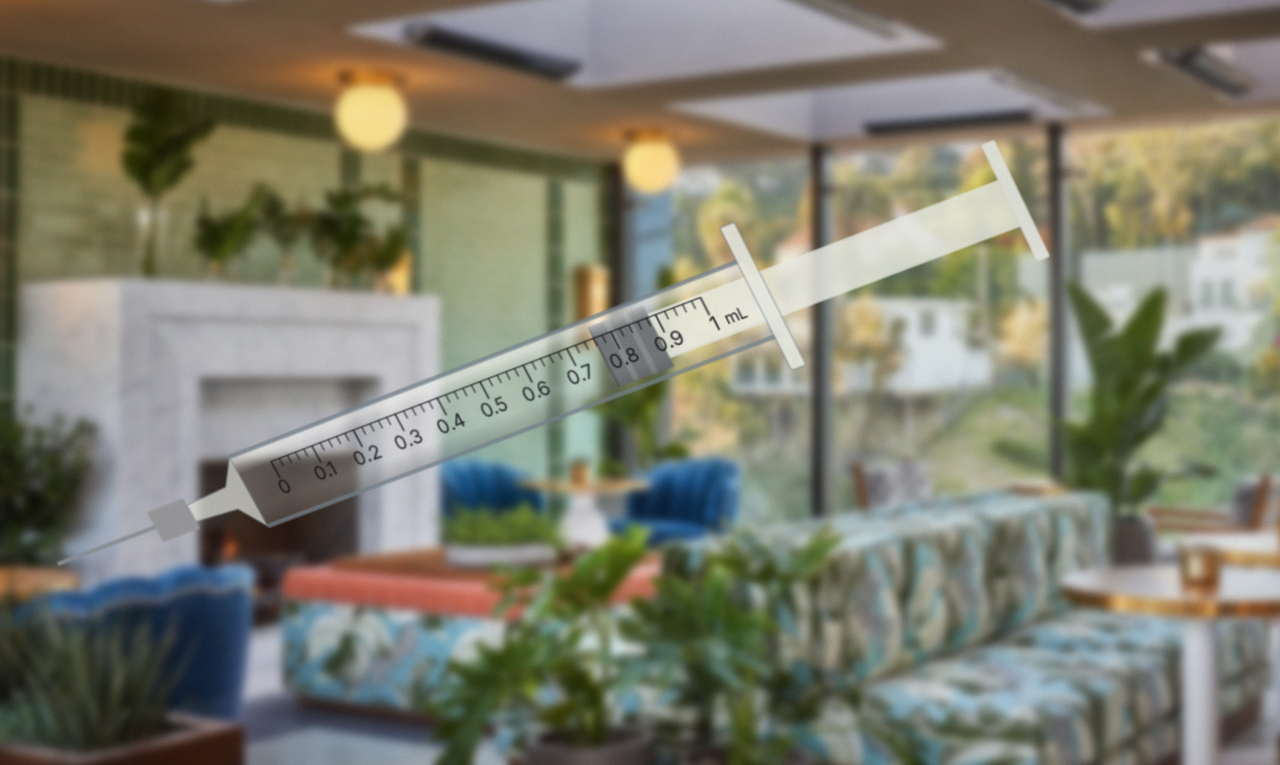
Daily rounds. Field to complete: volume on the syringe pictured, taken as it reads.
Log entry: 0.76 mL
